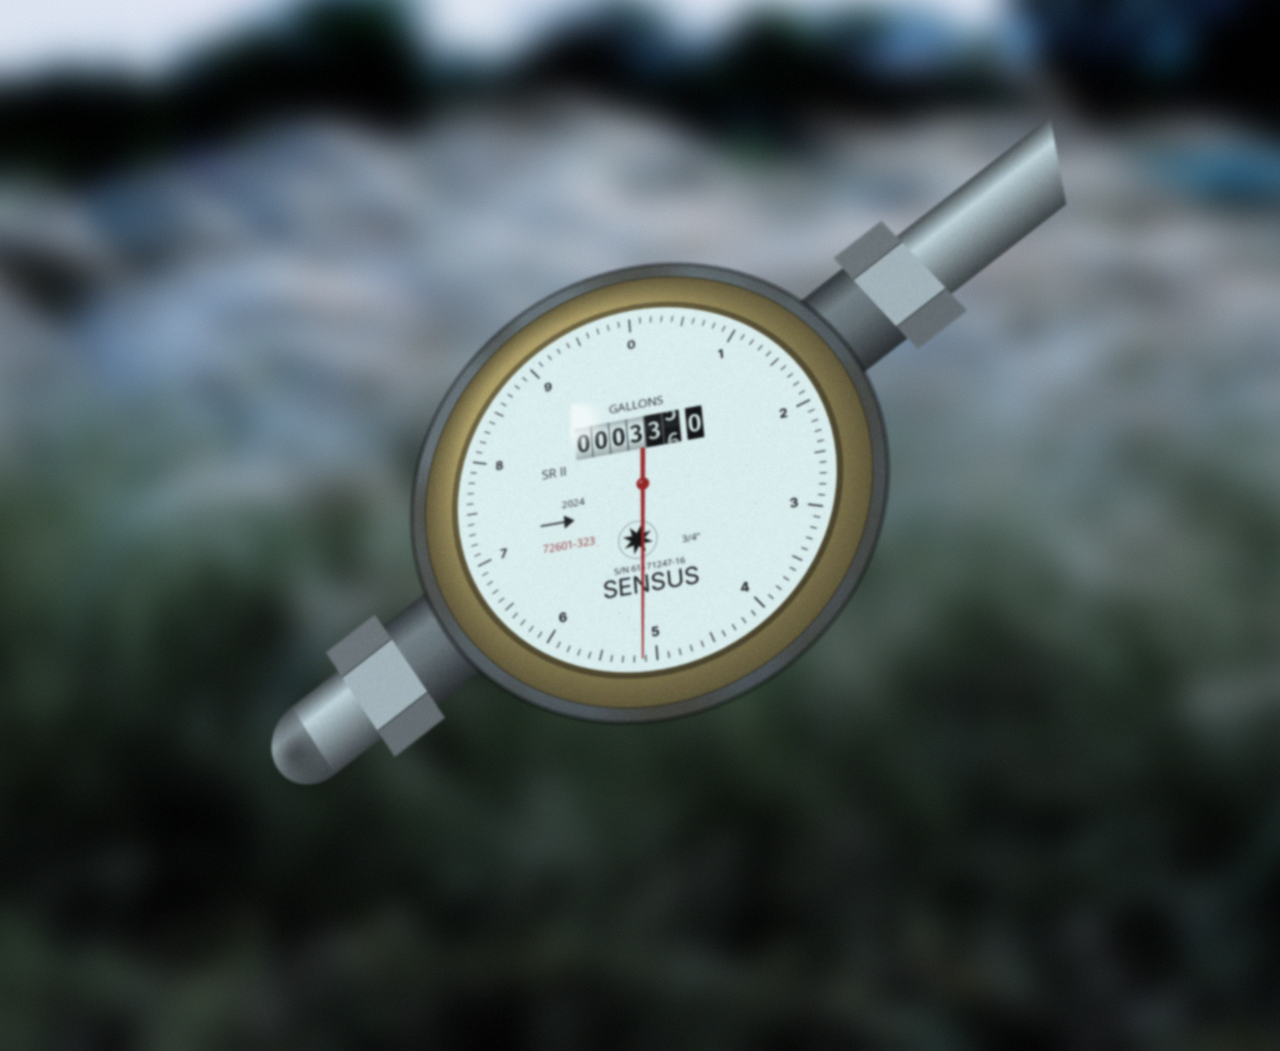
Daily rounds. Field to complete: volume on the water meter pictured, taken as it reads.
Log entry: 3355.1 gal
